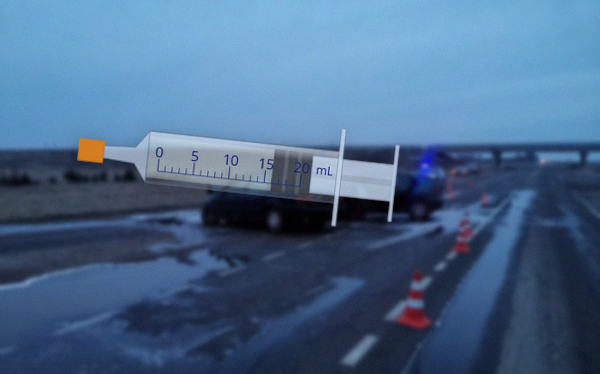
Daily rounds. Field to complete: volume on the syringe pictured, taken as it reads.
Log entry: 16 mL
